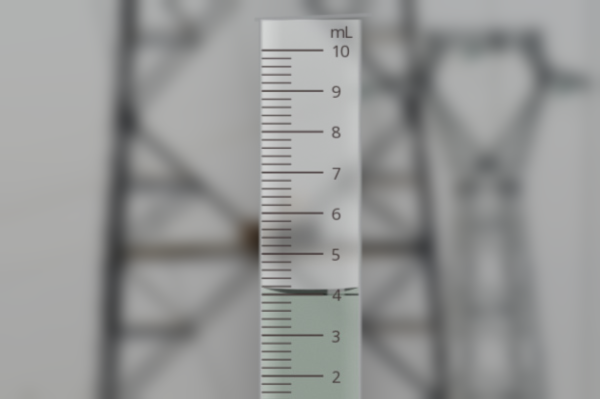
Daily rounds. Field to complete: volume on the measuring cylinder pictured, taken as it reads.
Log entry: 4 mL
